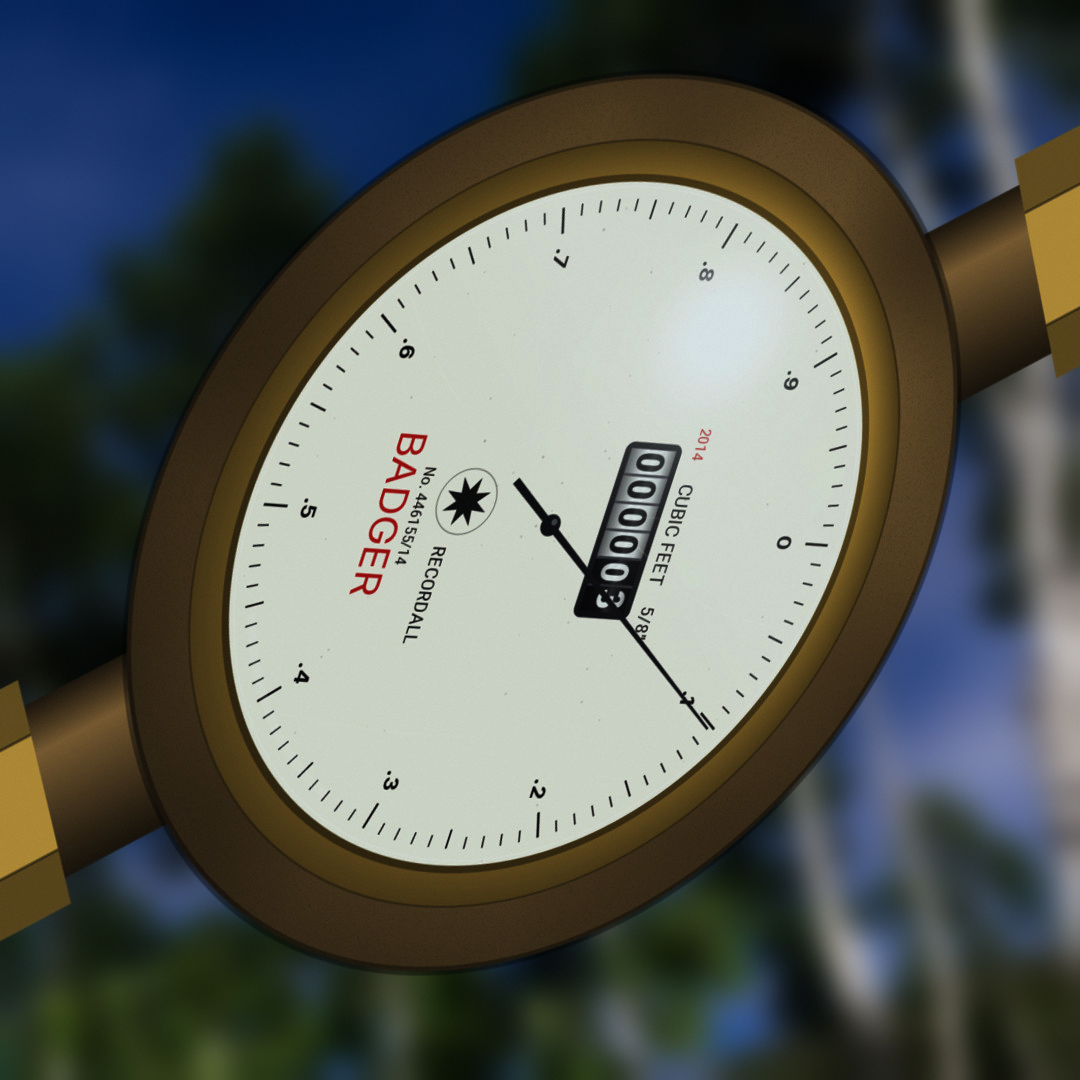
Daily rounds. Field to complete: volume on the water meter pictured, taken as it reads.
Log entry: 3.10 ft³
